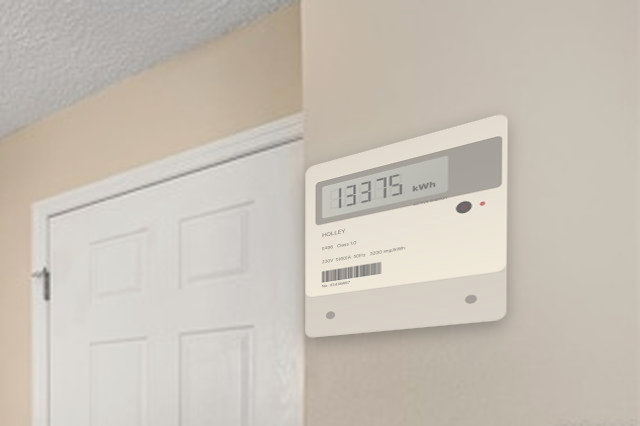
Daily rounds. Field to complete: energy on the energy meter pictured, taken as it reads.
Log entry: 13375 kWh
